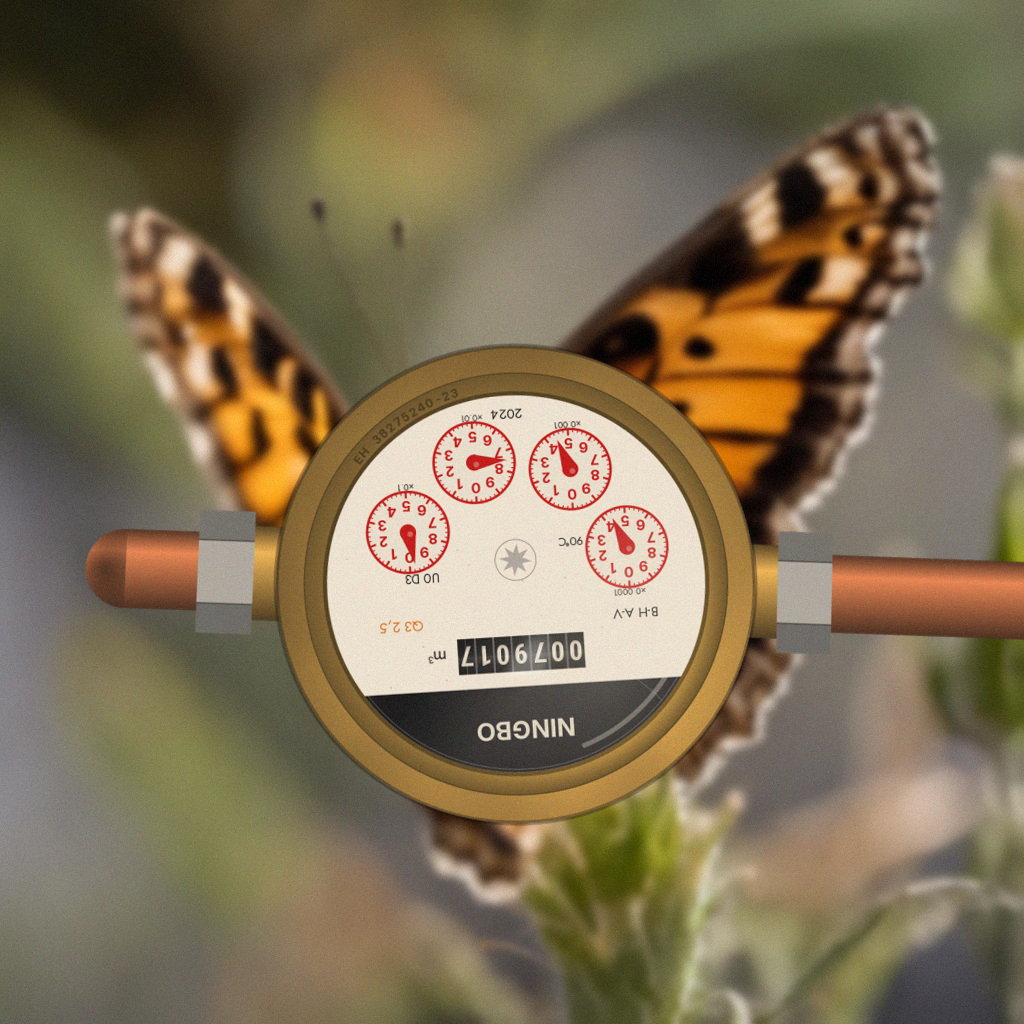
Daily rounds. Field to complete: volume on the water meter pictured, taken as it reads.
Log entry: 79016.9744 m³
